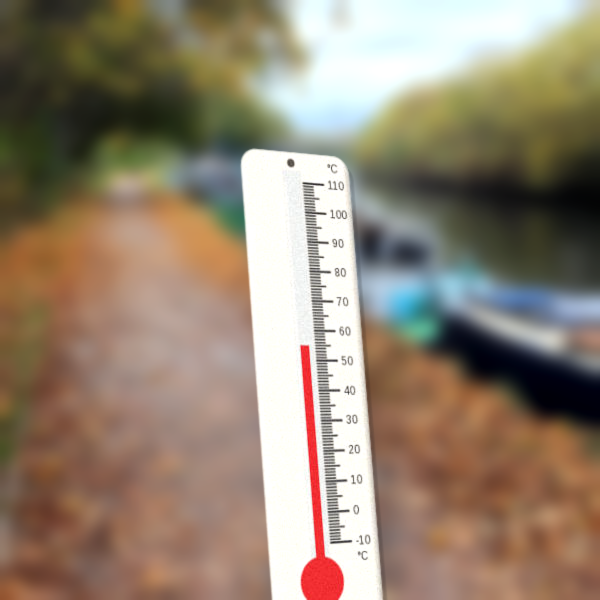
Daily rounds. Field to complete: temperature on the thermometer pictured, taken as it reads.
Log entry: 55 °C
